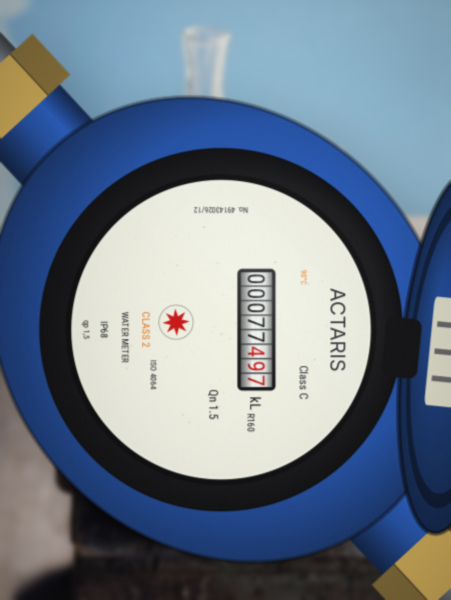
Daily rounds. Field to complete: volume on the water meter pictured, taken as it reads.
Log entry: 77.497 kL
